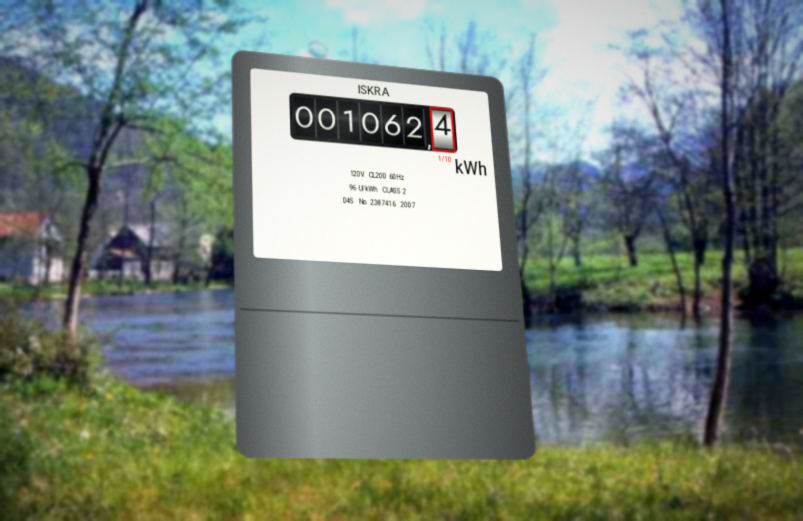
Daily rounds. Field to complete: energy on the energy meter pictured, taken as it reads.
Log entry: 1062.4 kWh
